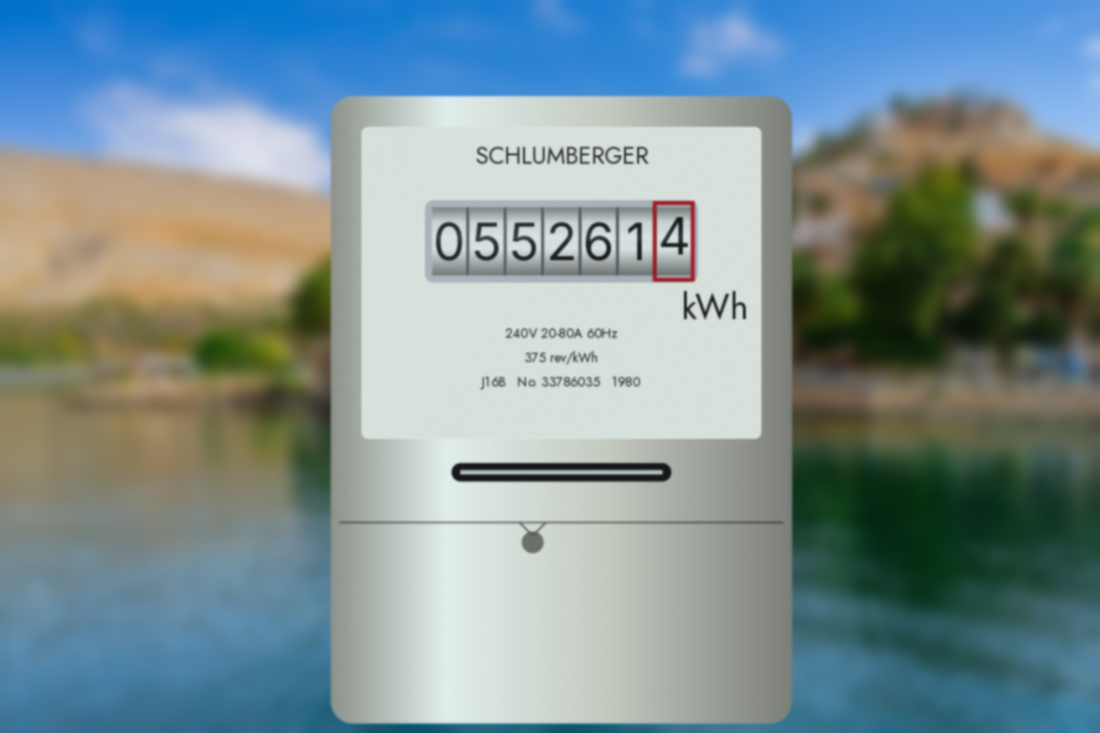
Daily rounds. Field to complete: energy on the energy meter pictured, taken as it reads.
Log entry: 55261.4 kWh
